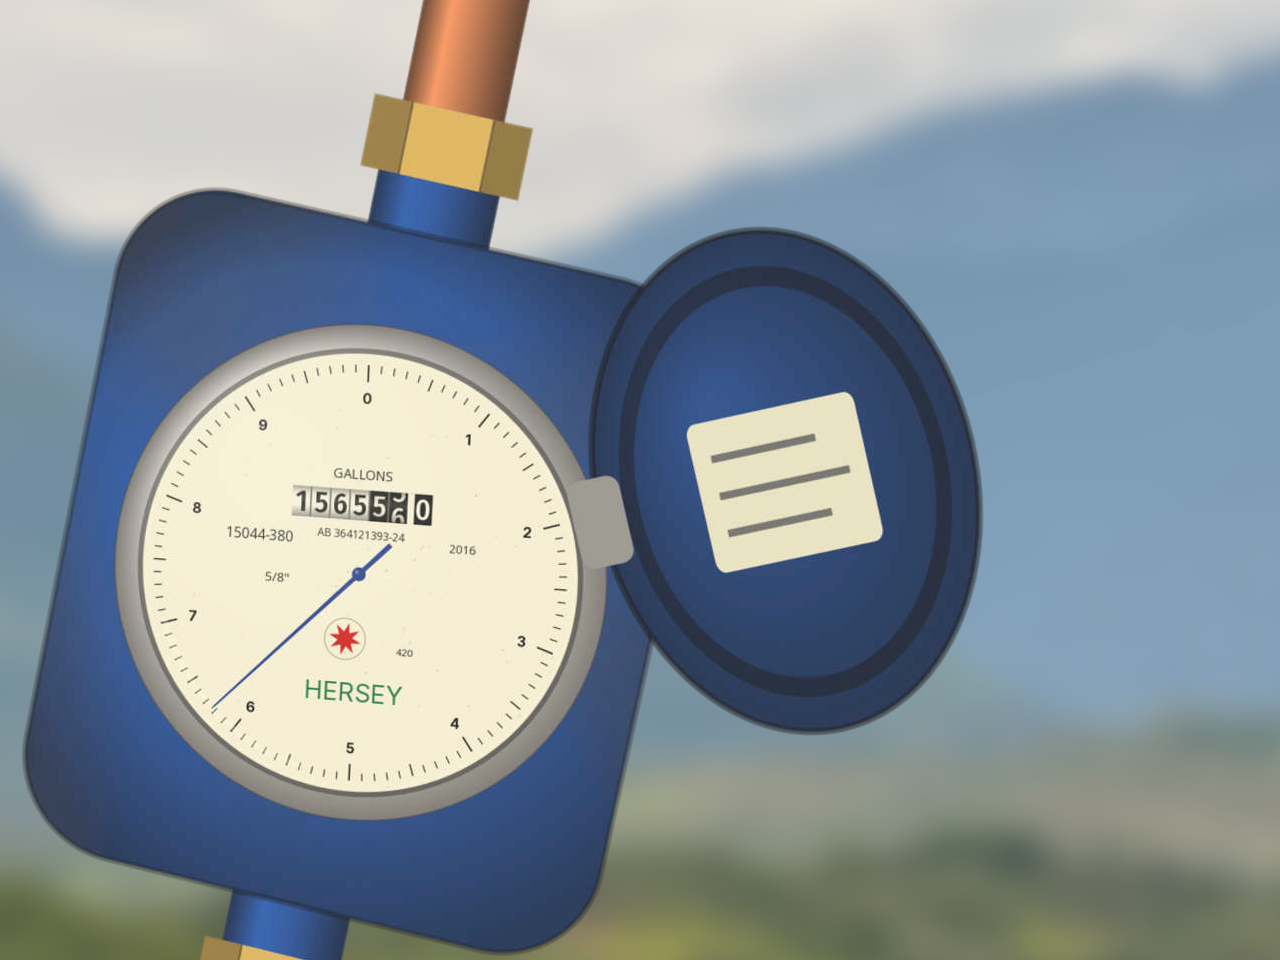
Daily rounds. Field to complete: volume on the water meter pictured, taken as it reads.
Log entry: 1565556.2 gal
